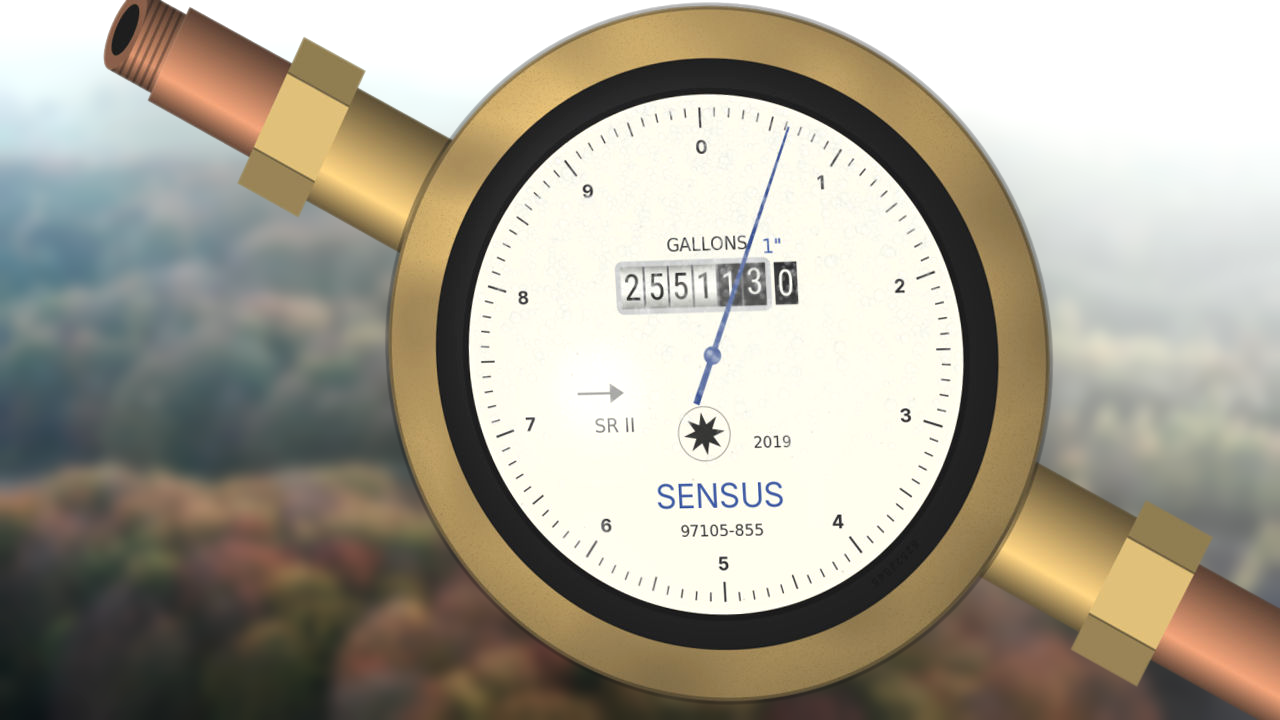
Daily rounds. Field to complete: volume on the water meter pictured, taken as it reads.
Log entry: 2551130.6 gal
